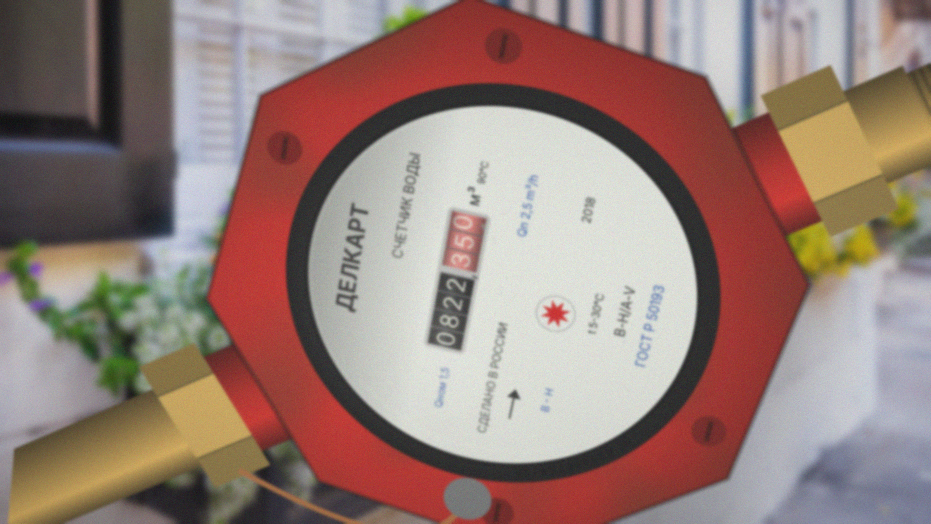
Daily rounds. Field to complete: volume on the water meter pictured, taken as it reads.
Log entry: 822.350 m³
